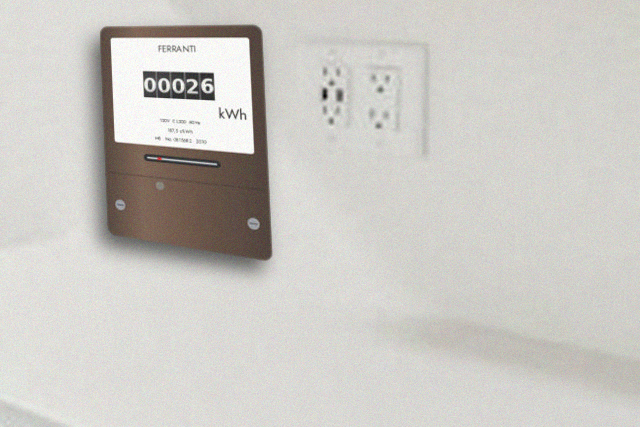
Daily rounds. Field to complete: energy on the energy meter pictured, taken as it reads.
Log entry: 26 kWh
